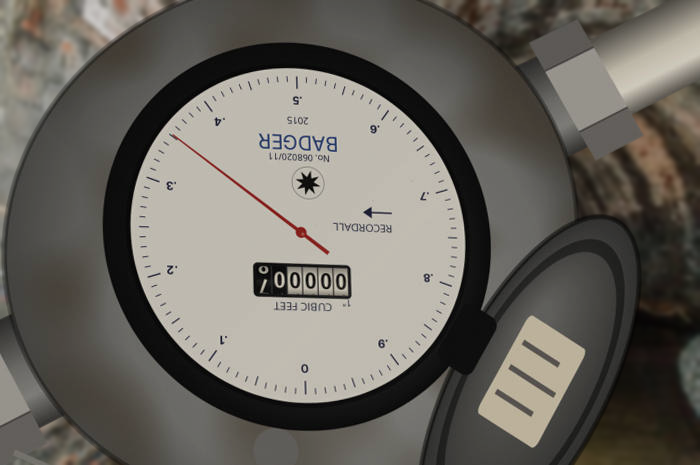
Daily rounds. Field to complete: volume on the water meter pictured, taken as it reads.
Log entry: 7.35 ft³
